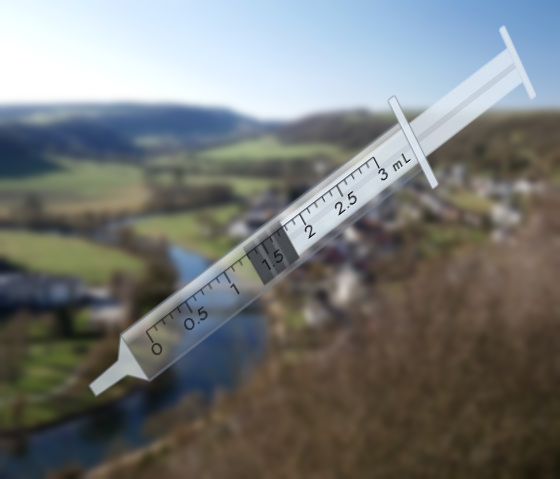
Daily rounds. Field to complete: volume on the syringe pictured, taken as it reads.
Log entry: 1.3 mL
